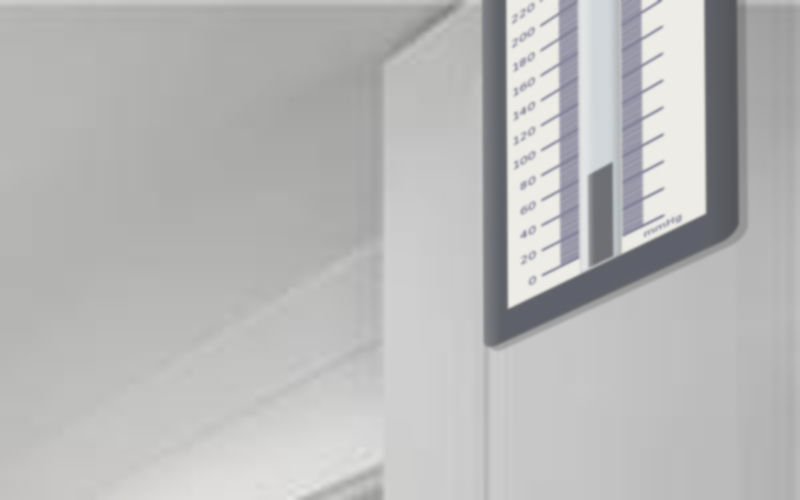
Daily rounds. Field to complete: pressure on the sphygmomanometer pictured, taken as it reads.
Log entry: 60 mmHg
